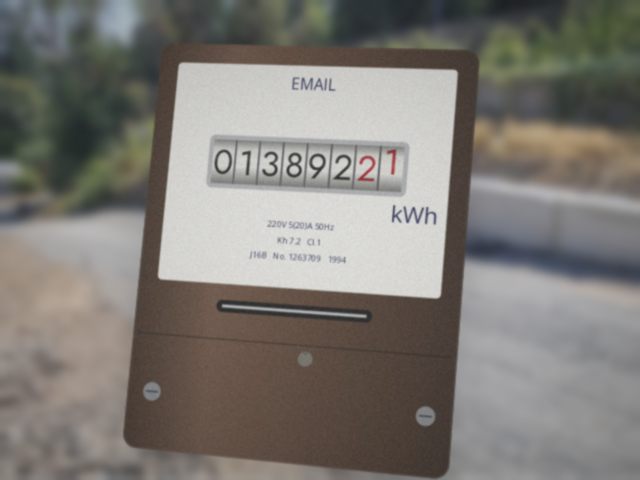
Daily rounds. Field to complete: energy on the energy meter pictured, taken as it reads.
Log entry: 13892.21 kWh
